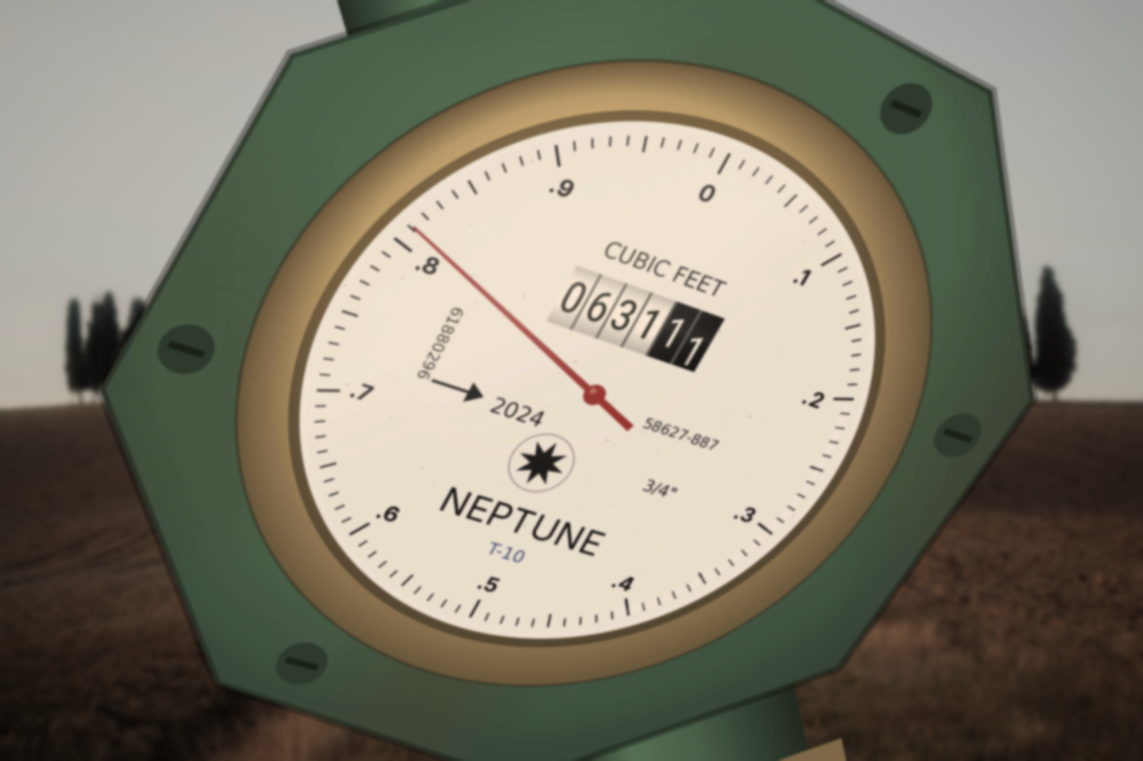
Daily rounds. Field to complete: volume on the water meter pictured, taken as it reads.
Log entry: 63110.81 ft³
